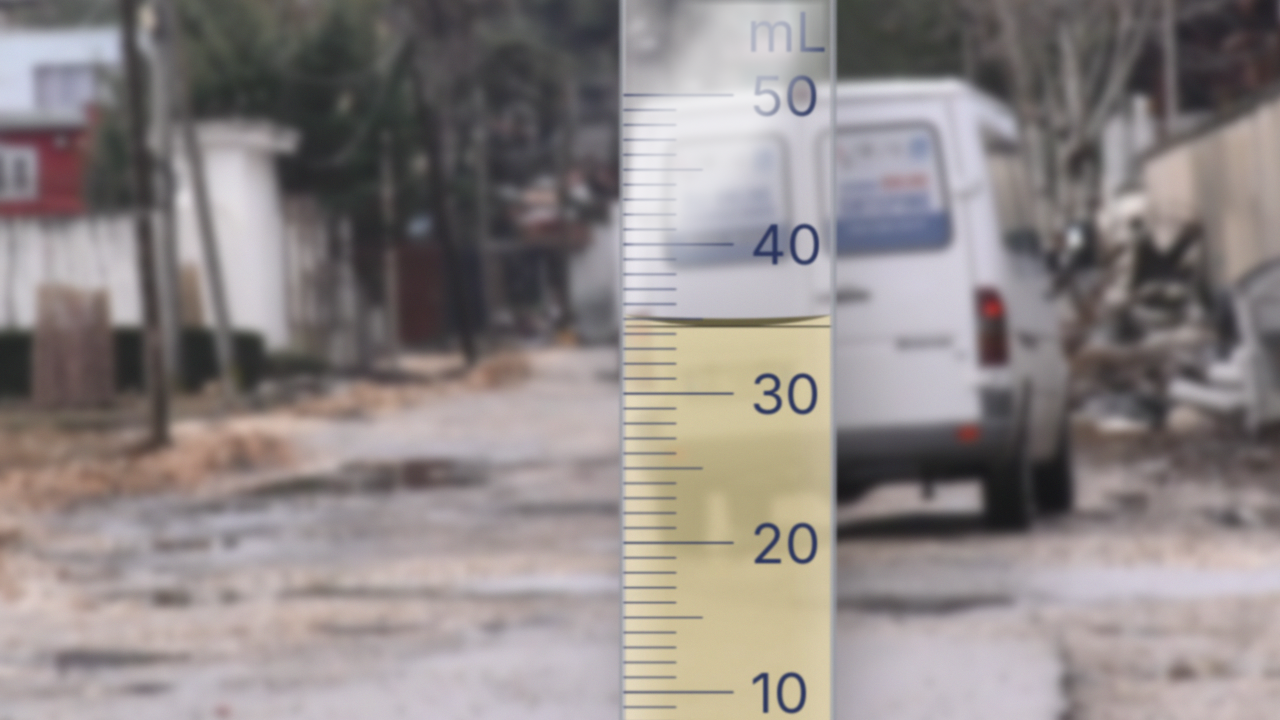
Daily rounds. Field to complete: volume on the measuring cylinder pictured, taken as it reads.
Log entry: 34.5 mL
